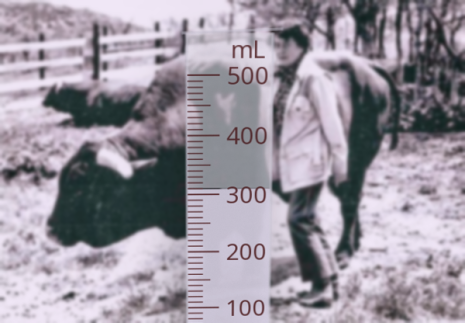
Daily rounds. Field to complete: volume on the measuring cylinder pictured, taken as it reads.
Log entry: 310 mL
